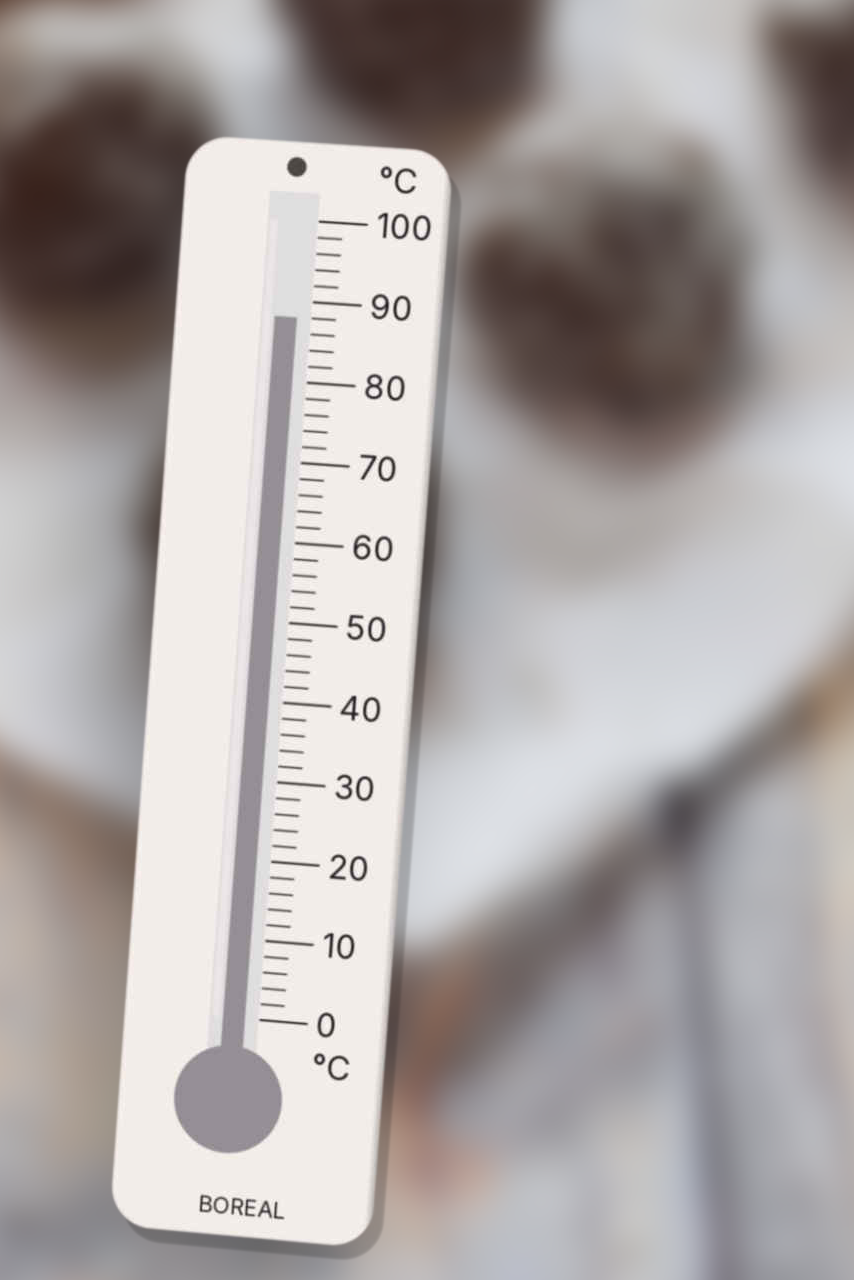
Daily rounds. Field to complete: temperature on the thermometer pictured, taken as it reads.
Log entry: 88 °C
